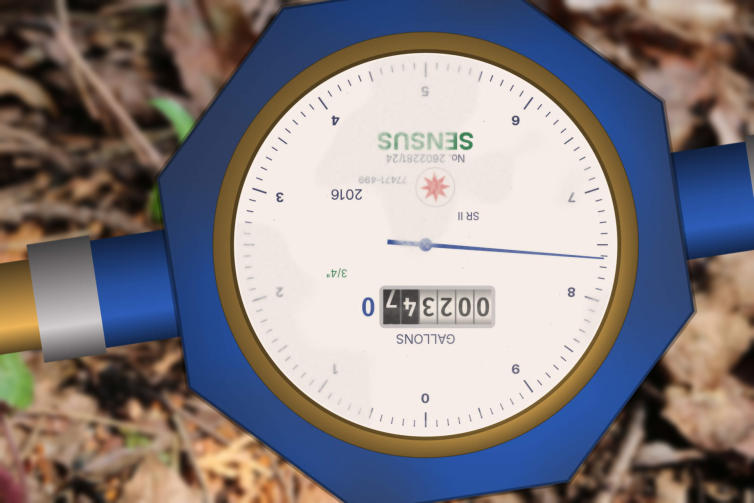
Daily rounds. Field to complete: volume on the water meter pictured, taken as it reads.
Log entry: 23467.6 gal
